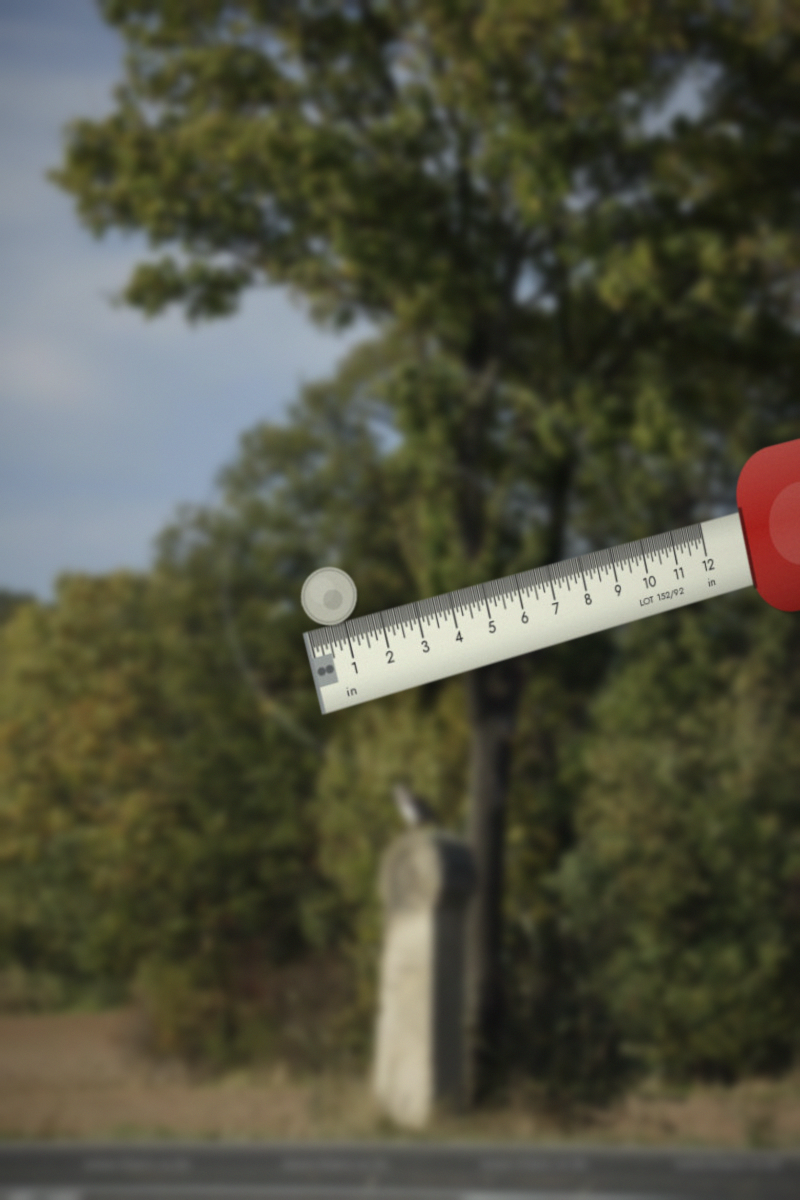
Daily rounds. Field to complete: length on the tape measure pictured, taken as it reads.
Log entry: 1.5 in
